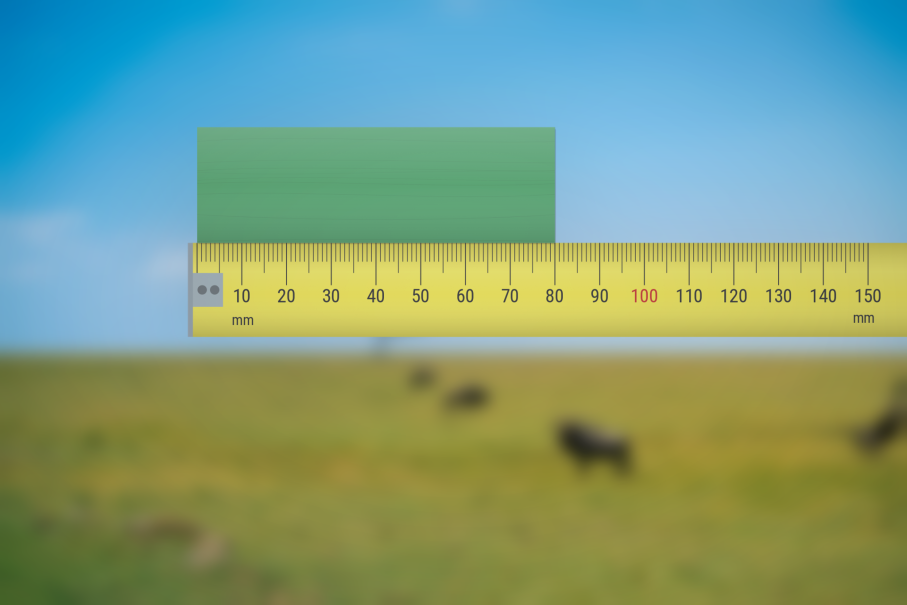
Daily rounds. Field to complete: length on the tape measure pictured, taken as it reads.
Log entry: 80 mm
